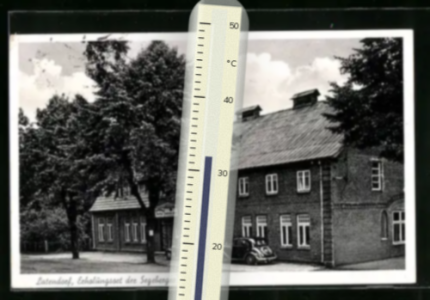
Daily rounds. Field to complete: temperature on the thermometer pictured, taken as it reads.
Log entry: 32 °C
